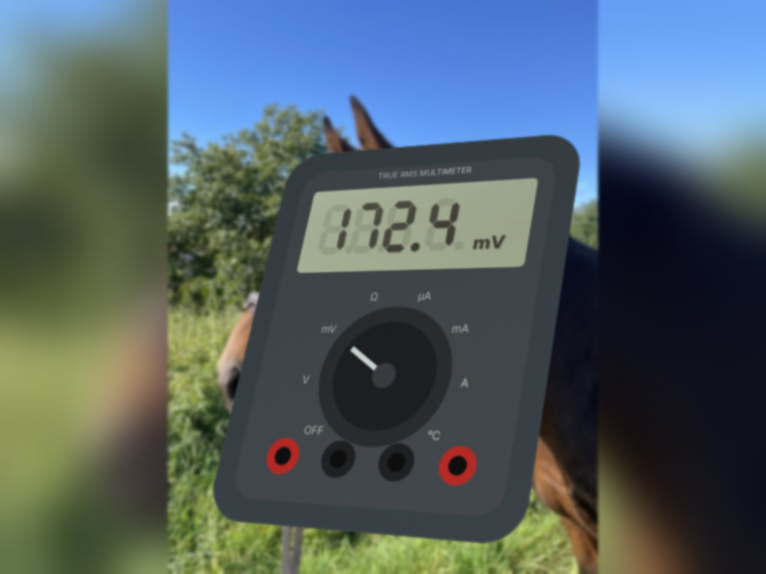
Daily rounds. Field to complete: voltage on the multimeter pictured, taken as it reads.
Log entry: 172.4 mV
